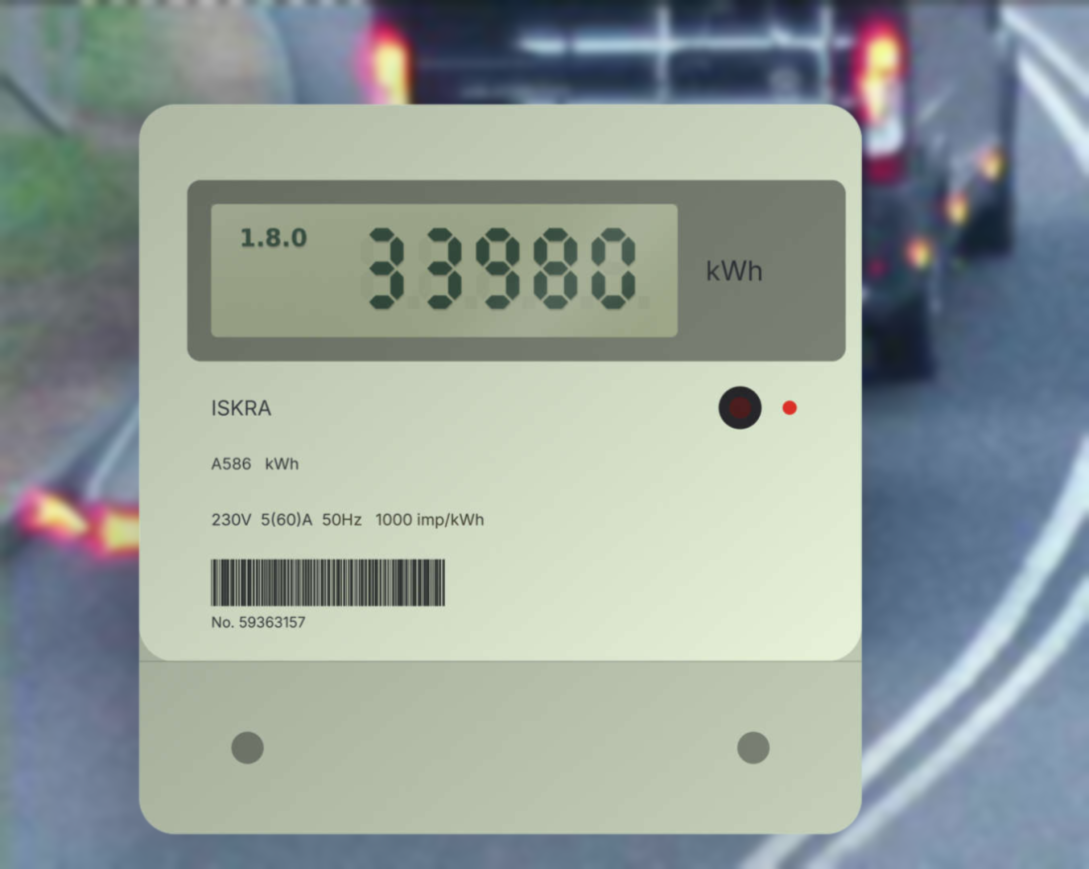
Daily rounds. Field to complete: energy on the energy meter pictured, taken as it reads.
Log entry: 33980 kWh
